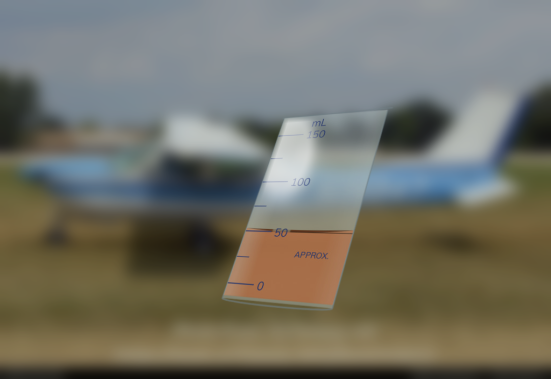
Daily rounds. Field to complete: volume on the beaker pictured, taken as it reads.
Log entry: 50 mL
